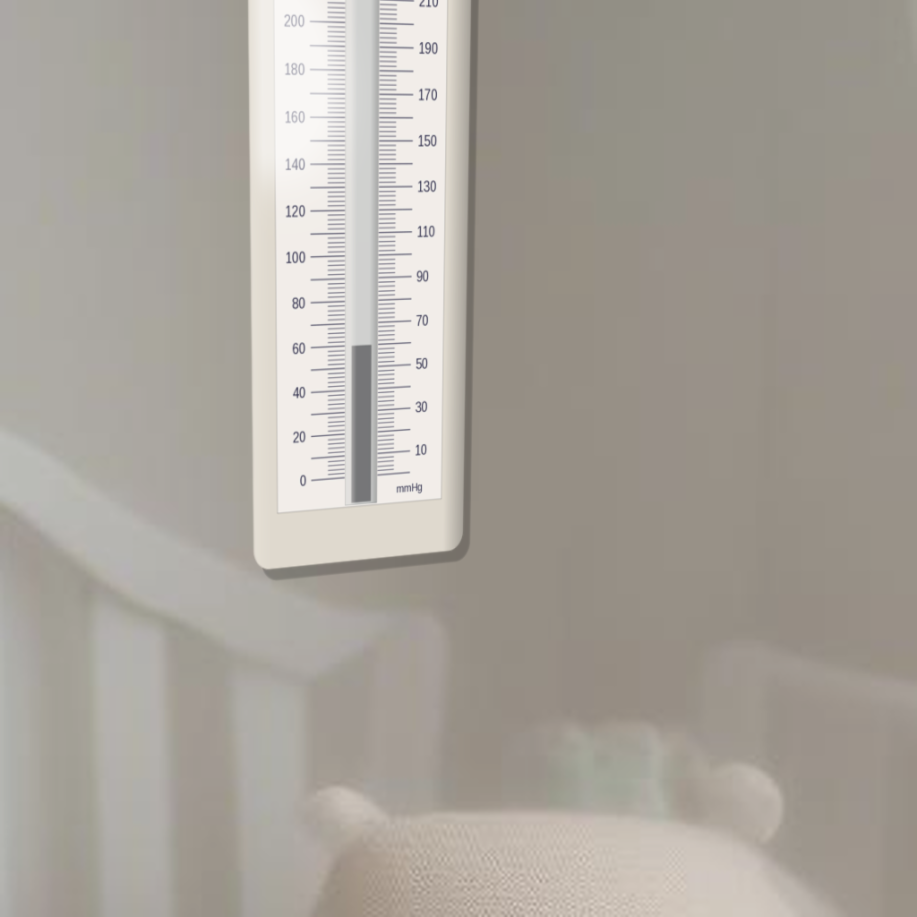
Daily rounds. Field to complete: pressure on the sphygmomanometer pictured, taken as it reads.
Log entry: 60 mmHg
